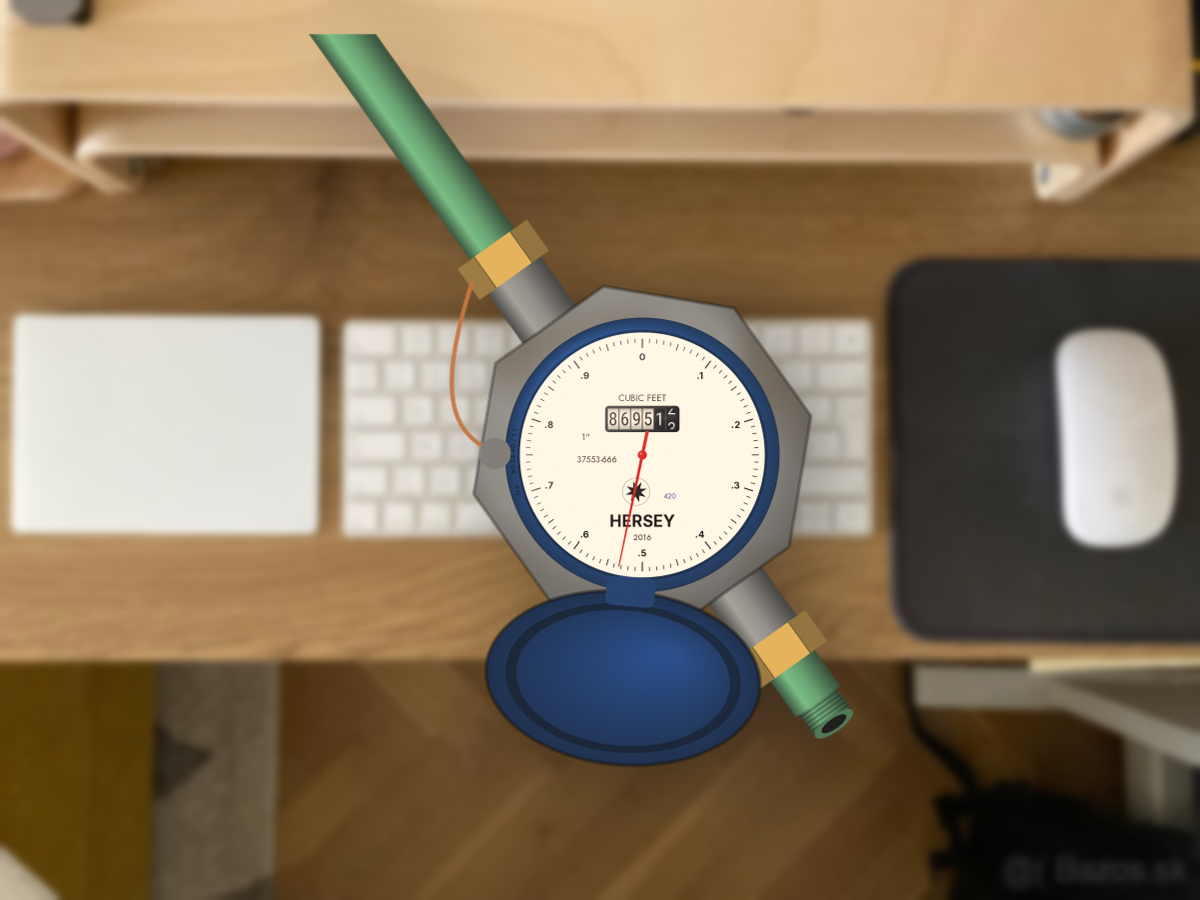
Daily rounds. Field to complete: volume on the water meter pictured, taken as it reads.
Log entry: 869512.53 ft³
